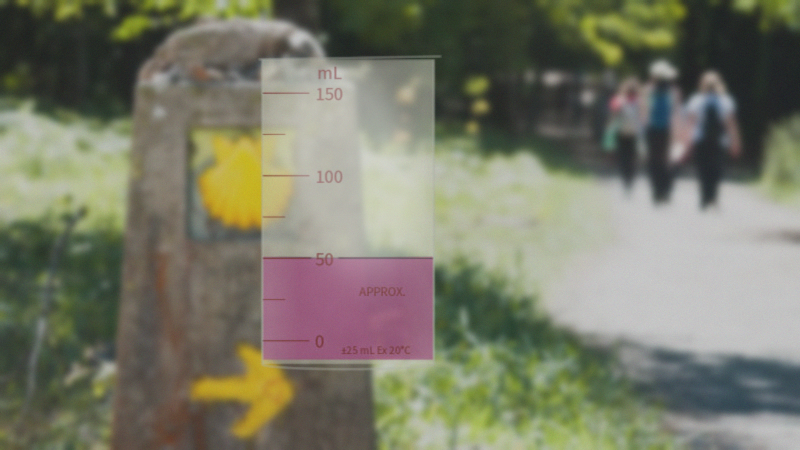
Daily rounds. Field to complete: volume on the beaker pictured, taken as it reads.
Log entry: 50 mL
